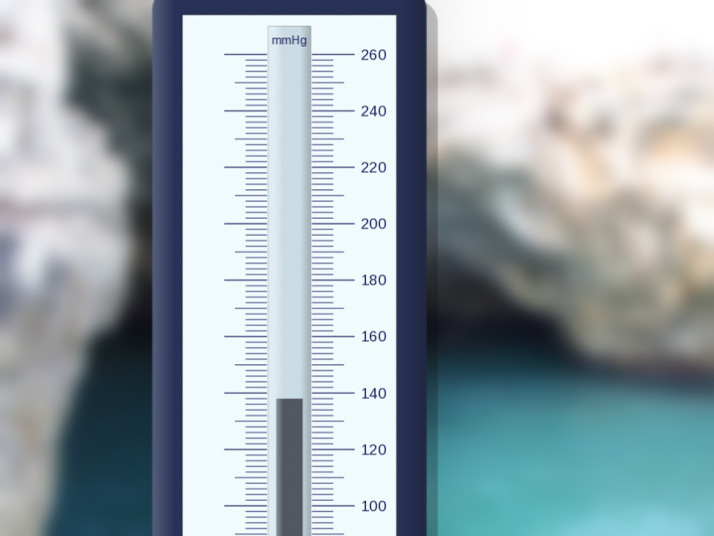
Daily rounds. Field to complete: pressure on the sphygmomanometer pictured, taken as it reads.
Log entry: 138 mmHg
